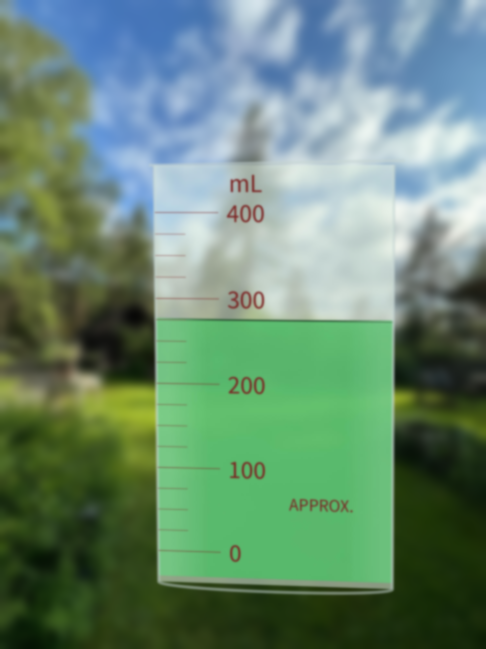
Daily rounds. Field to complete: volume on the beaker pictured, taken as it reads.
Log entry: 275 mL
